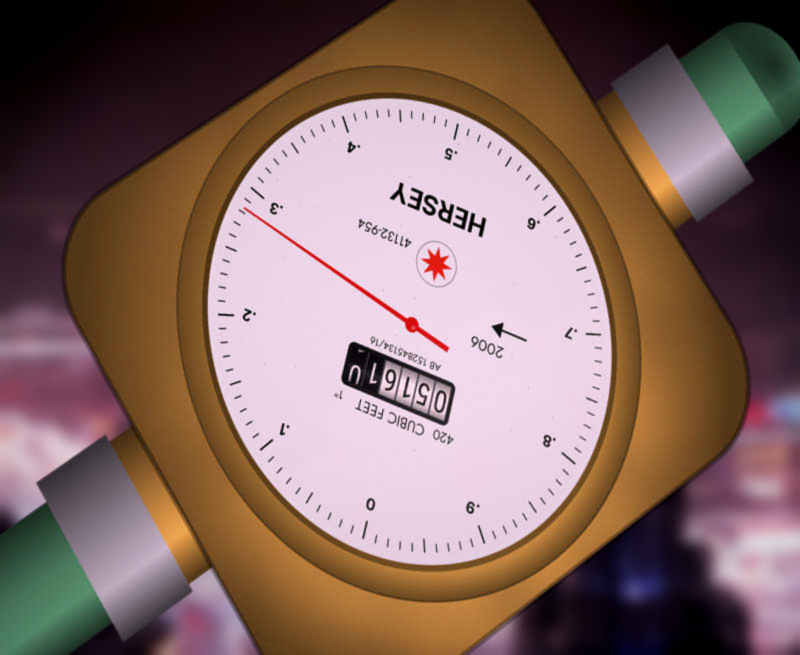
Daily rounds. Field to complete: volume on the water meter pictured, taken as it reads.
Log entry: 51610.28 ft³
